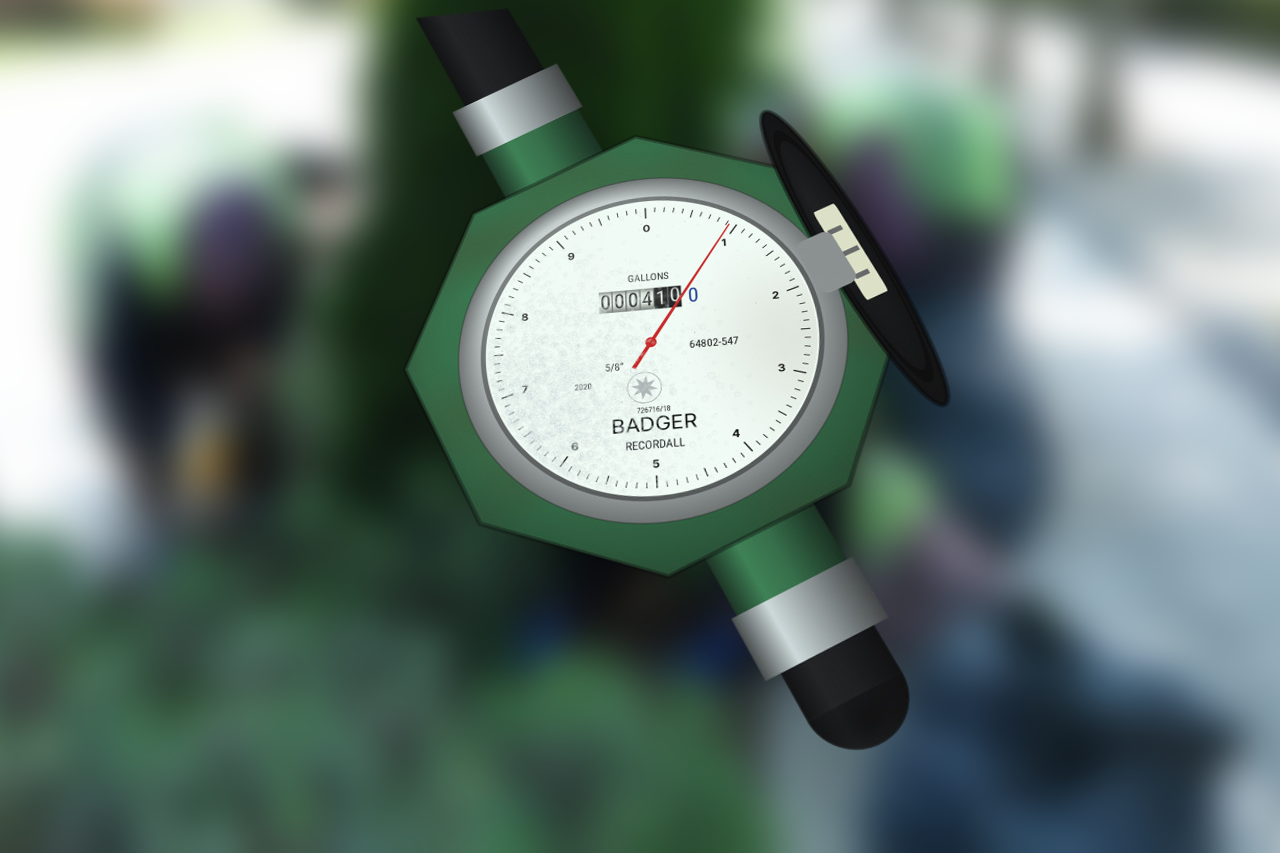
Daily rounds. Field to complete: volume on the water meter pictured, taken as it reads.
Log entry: 4100.9 gal
